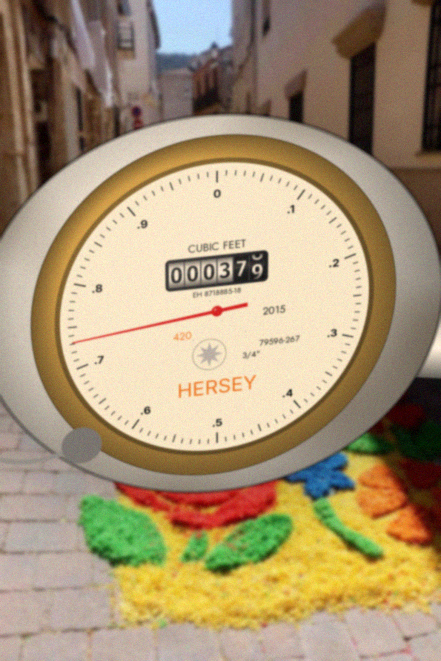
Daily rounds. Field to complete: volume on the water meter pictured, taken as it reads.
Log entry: 378.73 ft³
